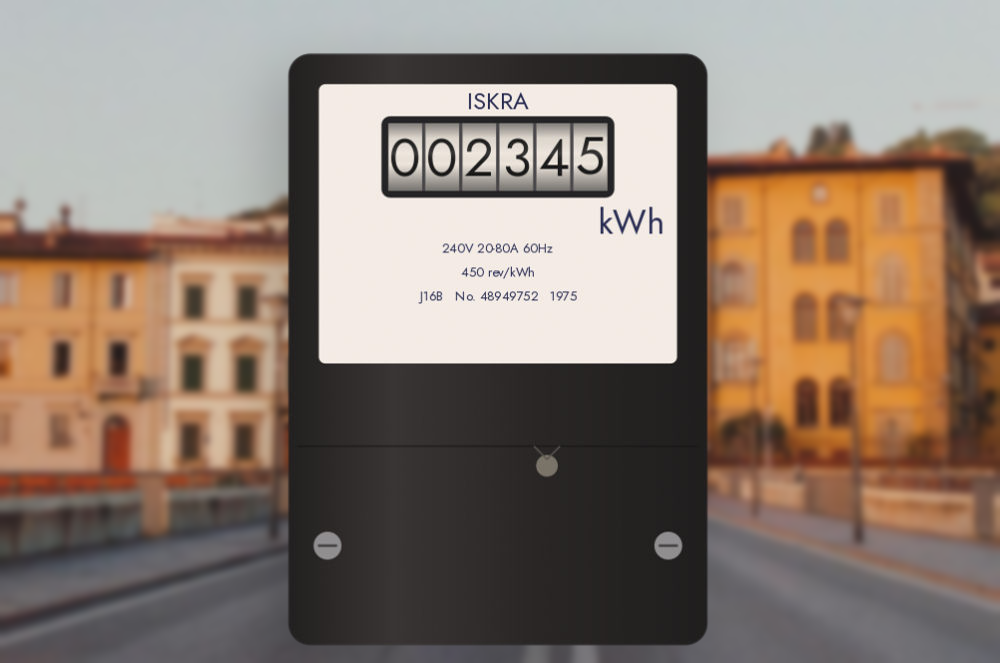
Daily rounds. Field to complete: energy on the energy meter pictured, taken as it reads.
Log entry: 2345 kWh
